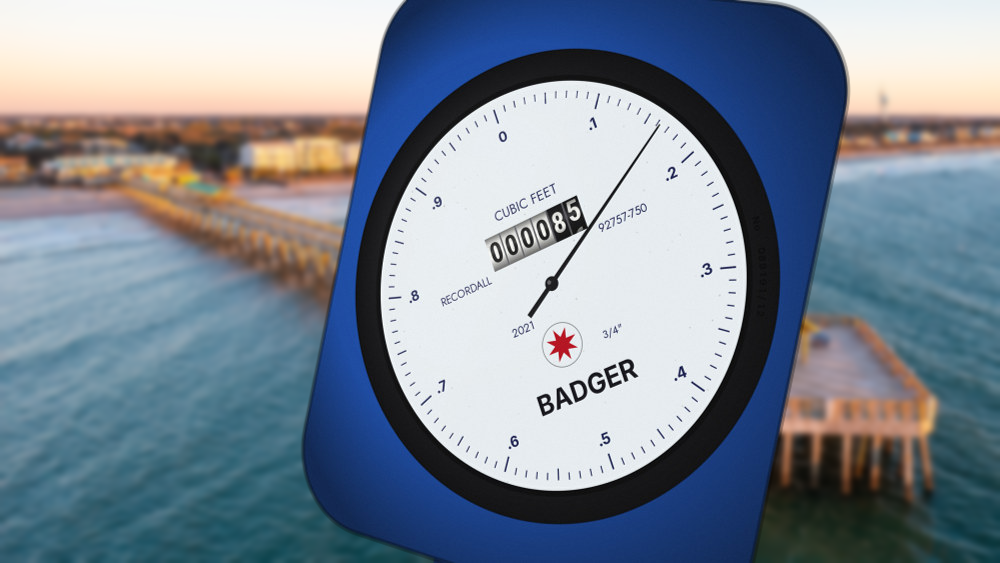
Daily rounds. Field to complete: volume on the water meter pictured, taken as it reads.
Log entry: 85.16 ft³
